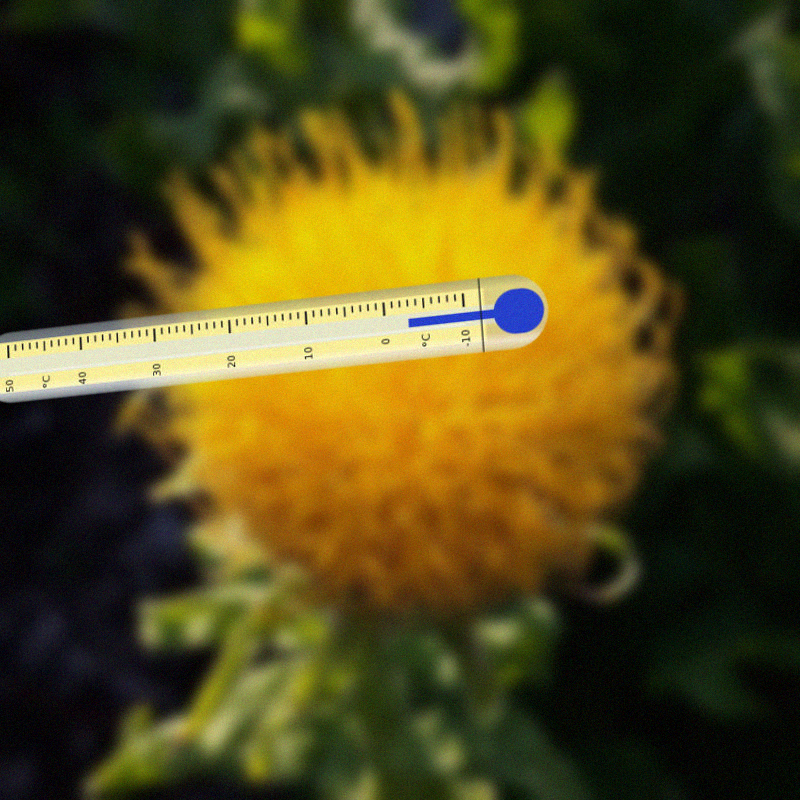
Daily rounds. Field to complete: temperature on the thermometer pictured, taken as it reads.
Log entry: -3 °C
